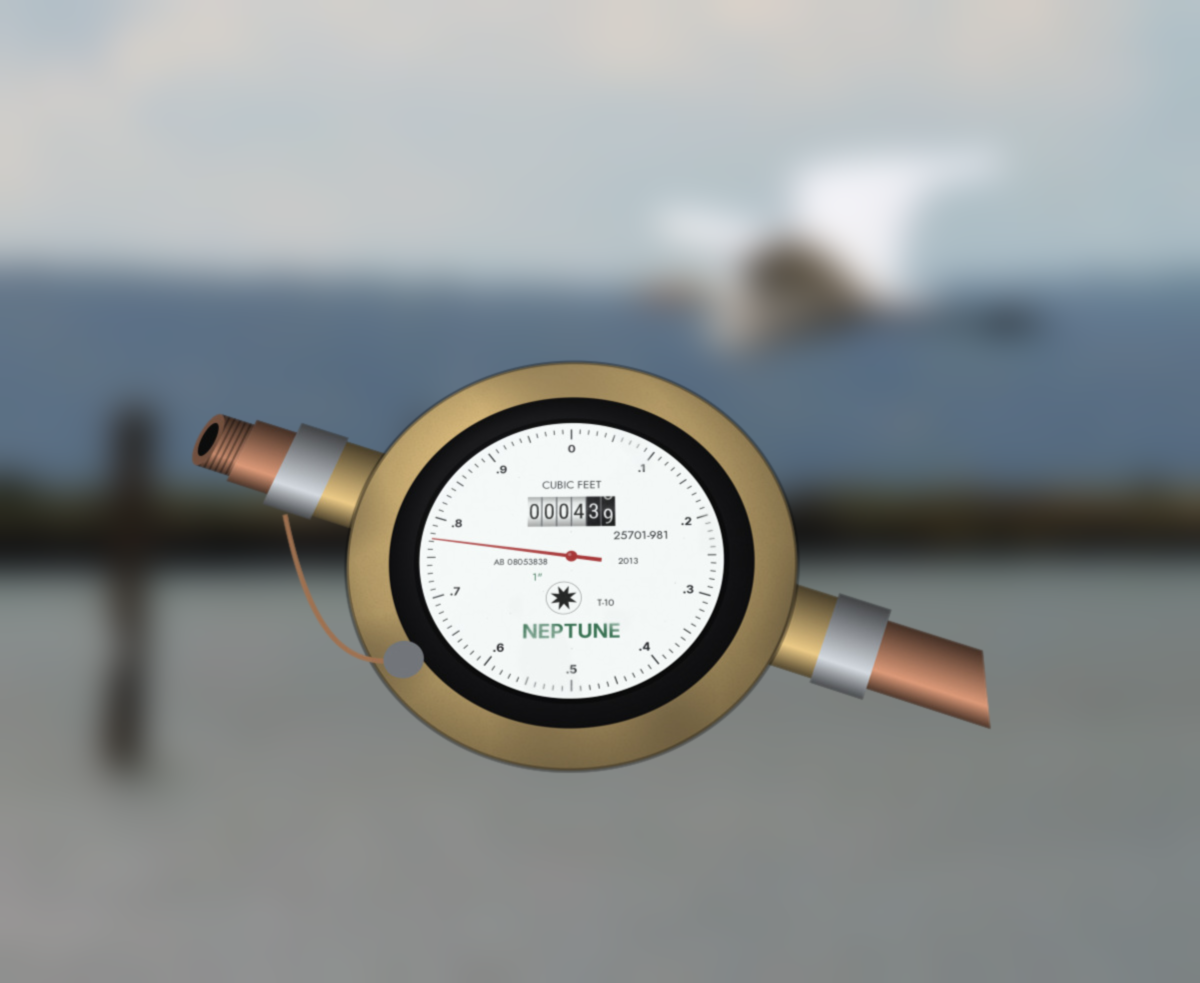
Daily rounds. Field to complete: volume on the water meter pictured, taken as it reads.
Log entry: 438.77 ft³
